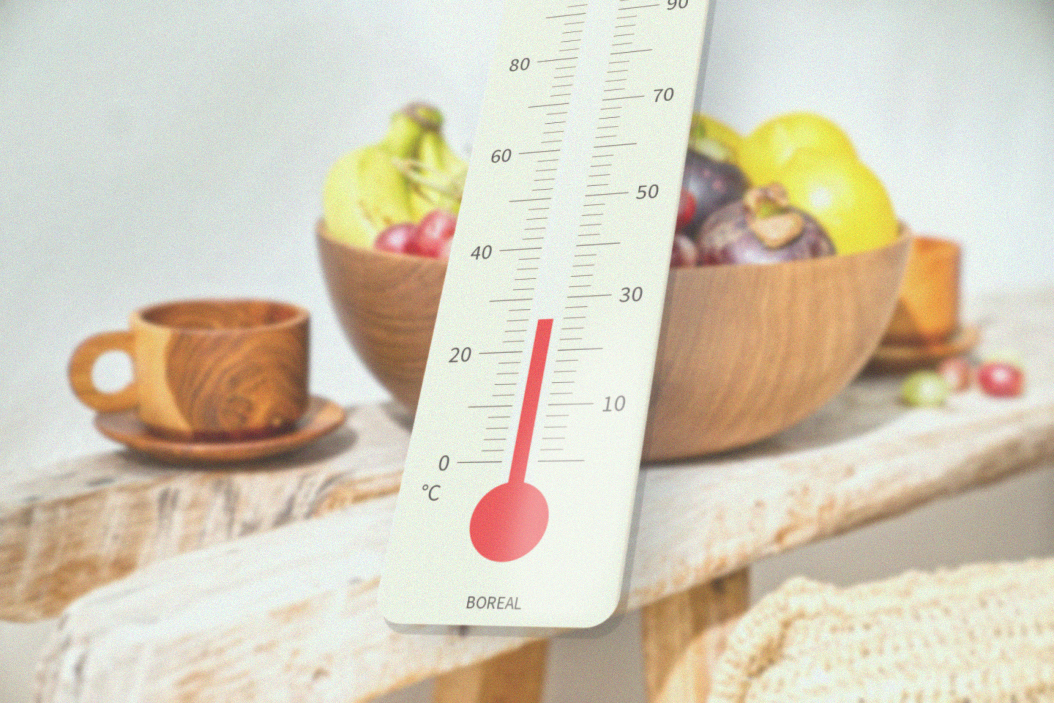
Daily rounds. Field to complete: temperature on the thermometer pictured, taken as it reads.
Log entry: 26 °C
